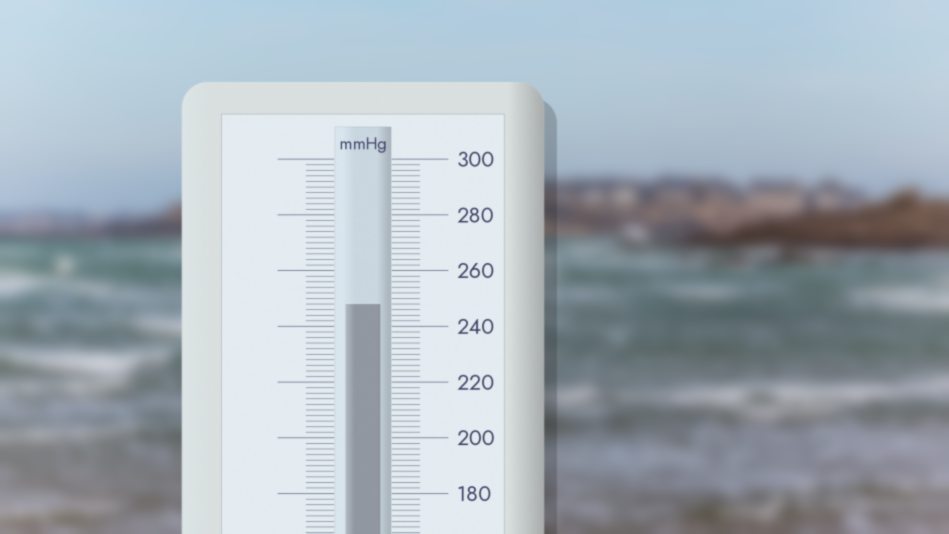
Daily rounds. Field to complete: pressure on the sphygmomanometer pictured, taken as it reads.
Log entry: 248 mmHg
